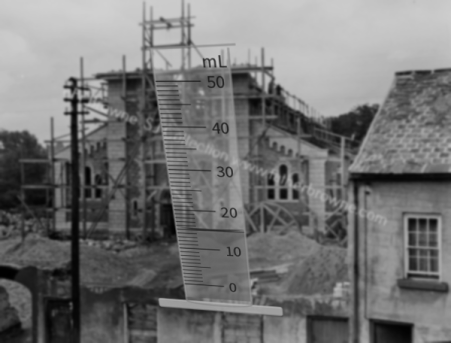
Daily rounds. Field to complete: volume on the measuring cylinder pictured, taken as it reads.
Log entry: 15 mL
